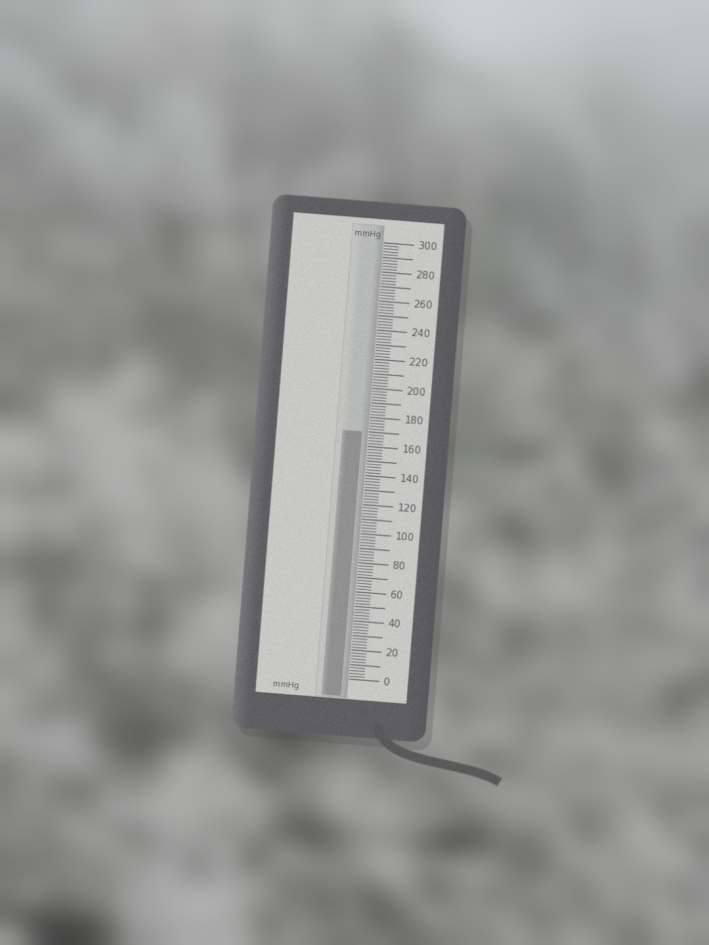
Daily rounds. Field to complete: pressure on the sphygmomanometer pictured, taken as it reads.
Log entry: 170 mmHg
